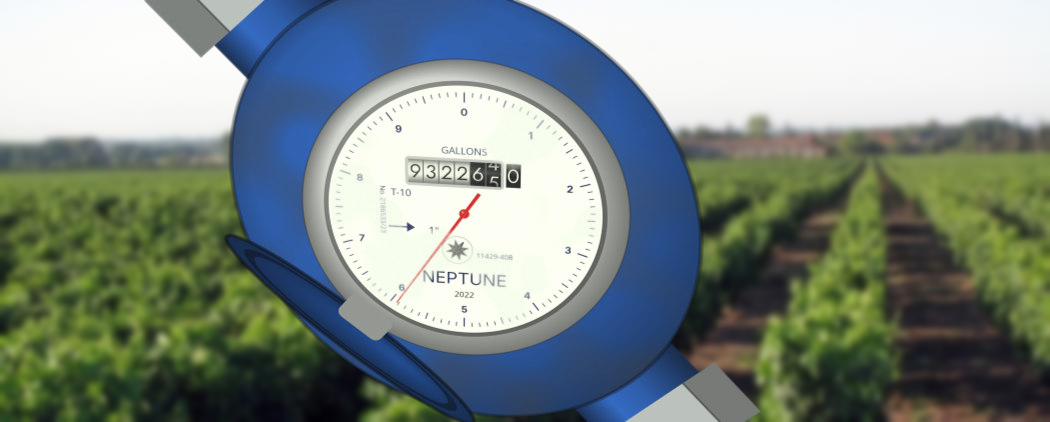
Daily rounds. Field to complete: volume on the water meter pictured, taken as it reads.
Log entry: 9322645.9 gal
